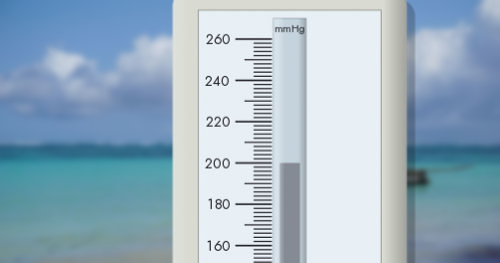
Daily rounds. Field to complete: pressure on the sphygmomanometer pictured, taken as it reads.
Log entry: 200 mmHg
